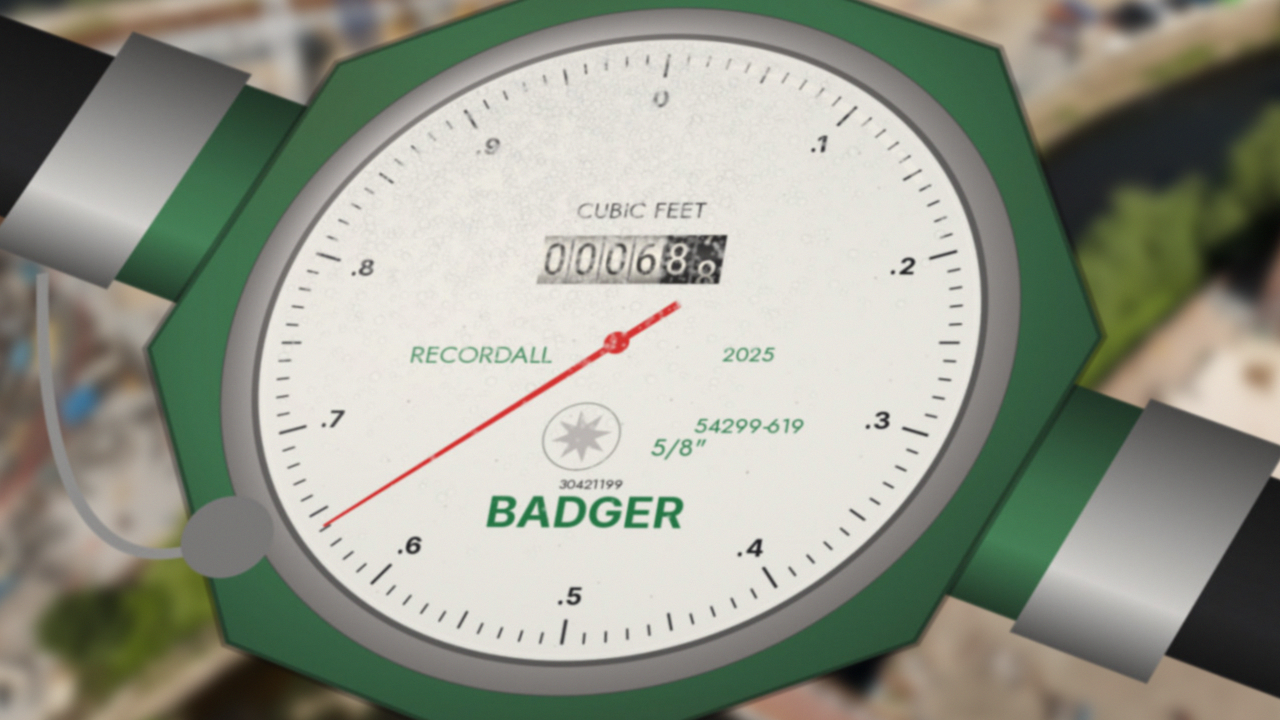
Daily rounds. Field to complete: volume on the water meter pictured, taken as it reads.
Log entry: 687.64 ft³
